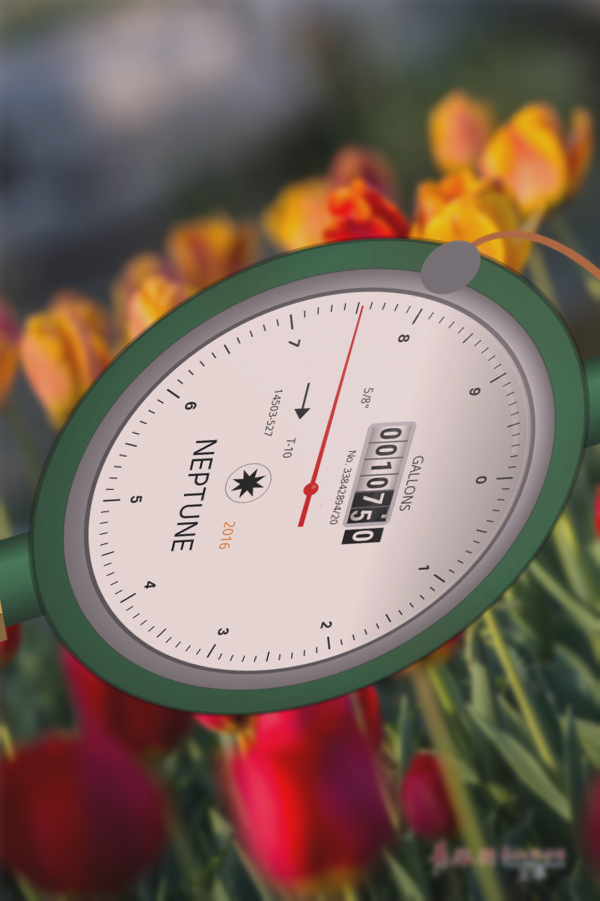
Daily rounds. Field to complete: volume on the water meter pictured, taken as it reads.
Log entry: 10747.5 gal
